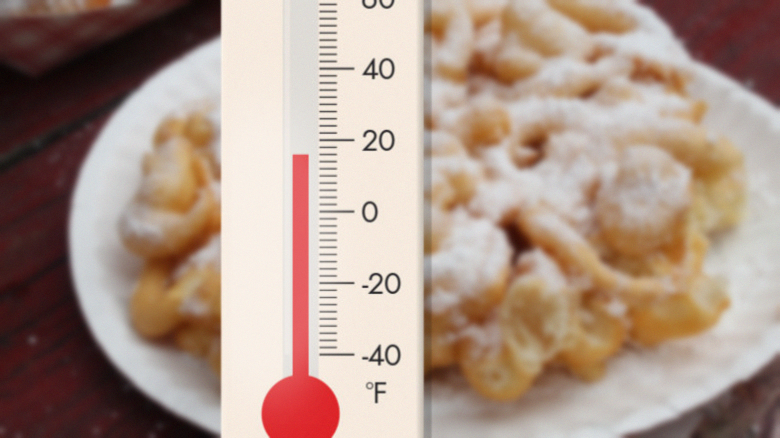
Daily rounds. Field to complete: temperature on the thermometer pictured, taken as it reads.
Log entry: 16 °F
